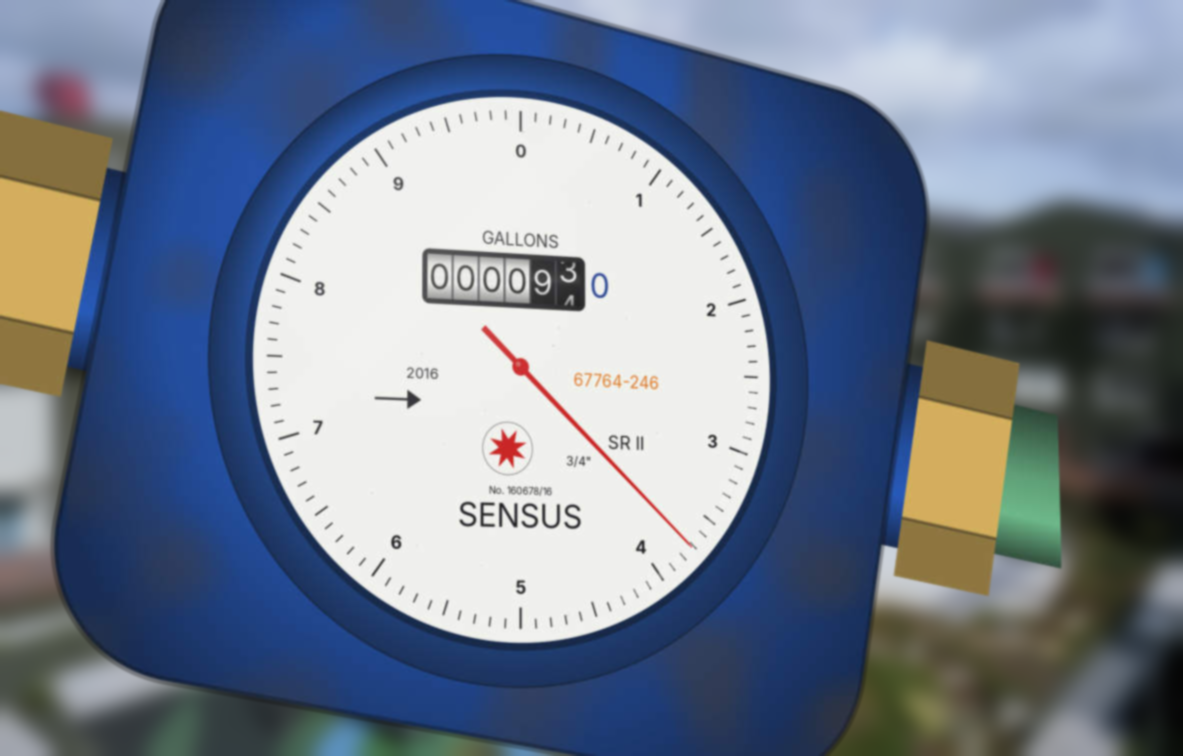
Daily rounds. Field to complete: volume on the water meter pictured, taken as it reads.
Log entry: 933.7 gal
